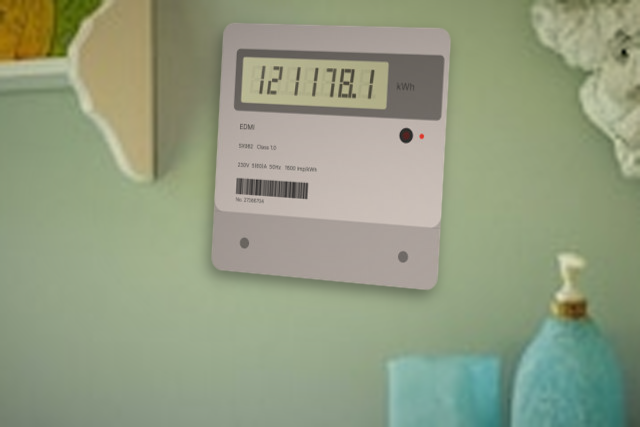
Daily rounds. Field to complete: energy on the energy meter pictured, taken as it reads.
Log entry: 121178.1 kWh
